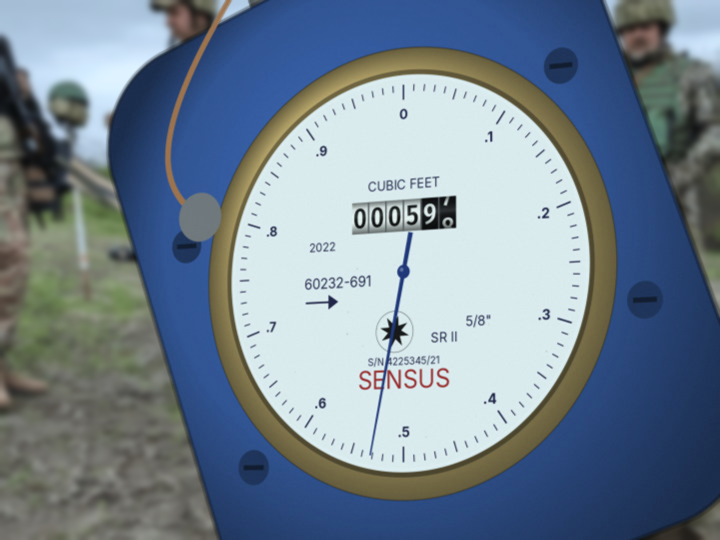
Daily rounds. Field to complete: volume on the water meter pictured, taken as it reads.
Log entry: 597.53 ft³
